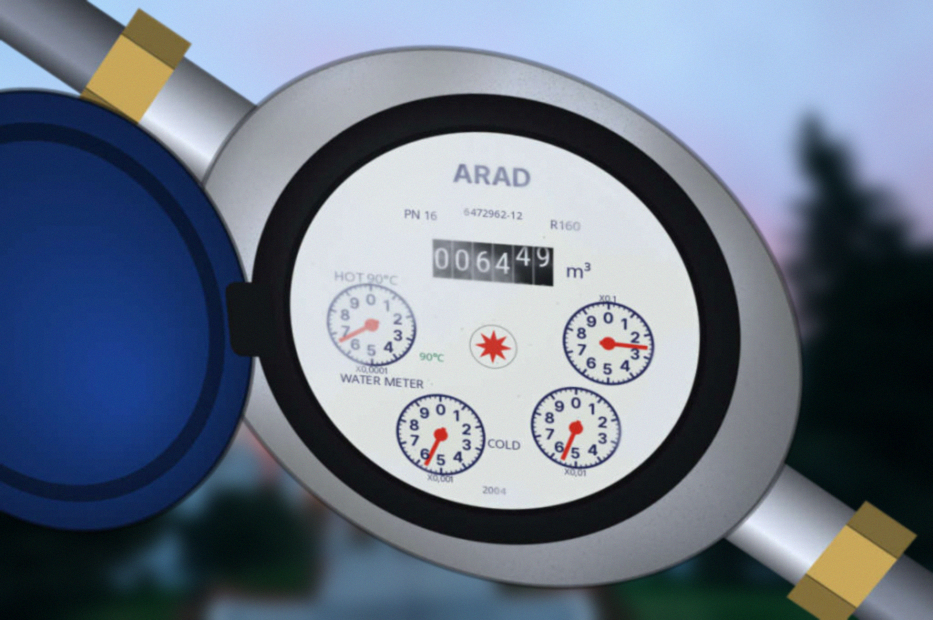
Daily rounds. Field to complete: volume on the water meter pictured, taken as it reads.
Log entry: 6449.2556 m³
